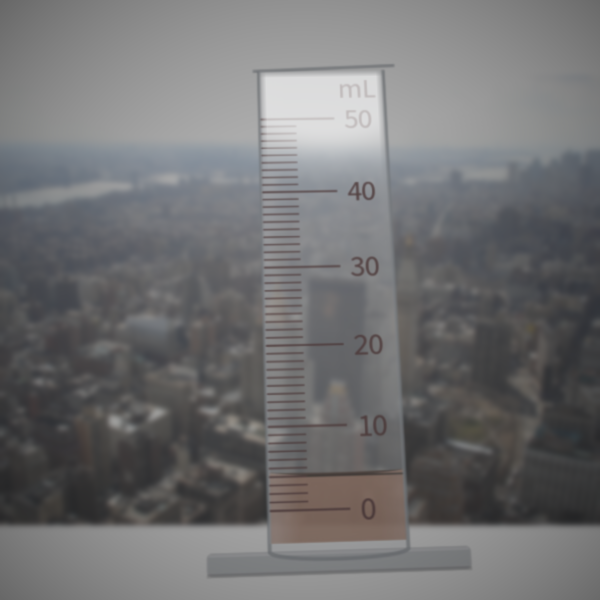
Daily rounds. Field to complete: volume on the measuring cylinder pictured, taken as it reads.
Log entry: 4 mL
